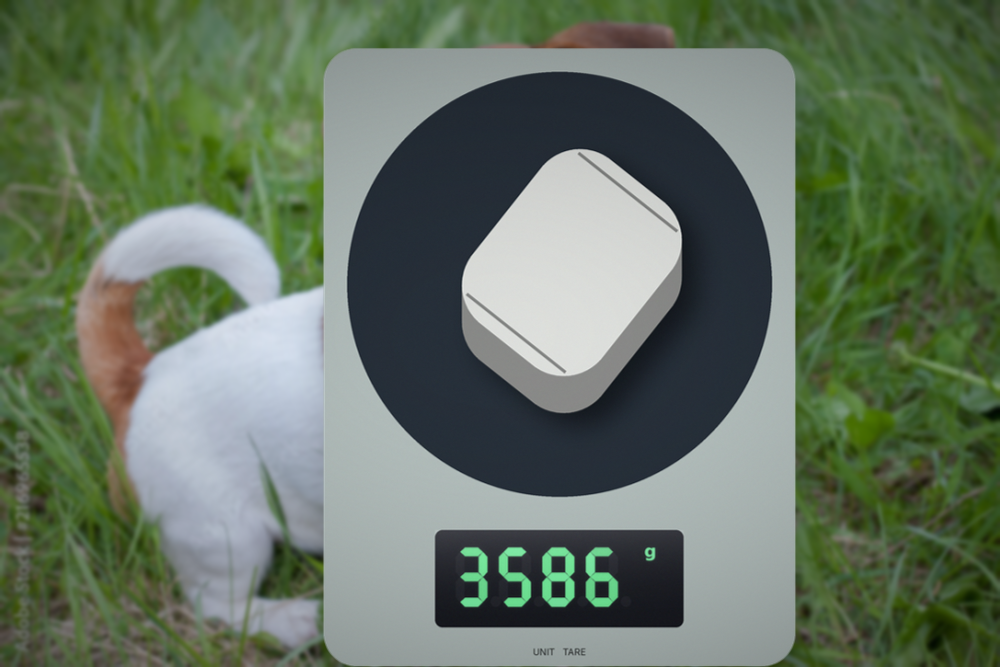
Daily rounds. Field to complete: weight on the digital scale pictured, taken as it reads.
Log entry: 3586 g
